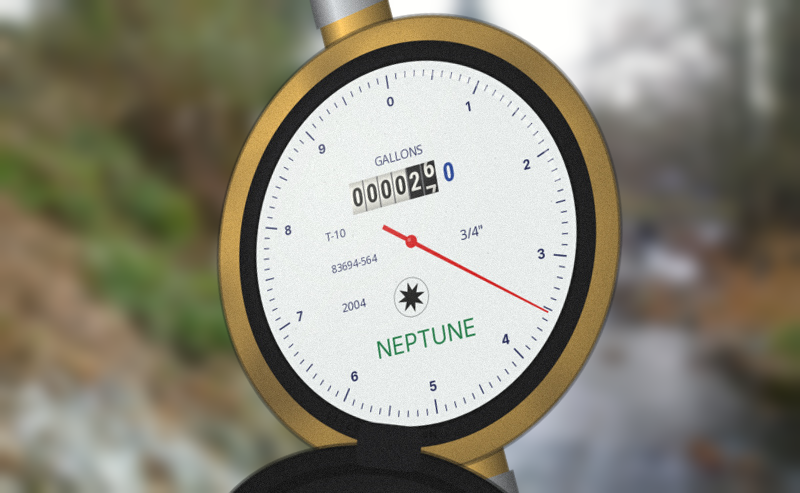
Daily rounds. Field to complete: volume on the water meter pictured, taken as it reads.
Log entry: 263.5 gal
